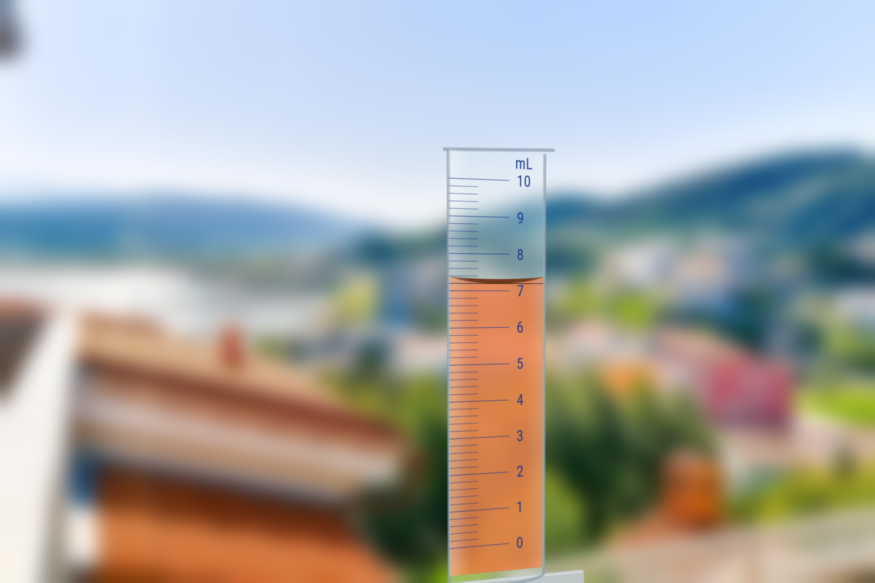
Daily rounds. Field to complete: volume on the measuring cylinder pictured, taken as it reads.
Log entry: 7.2 mL
